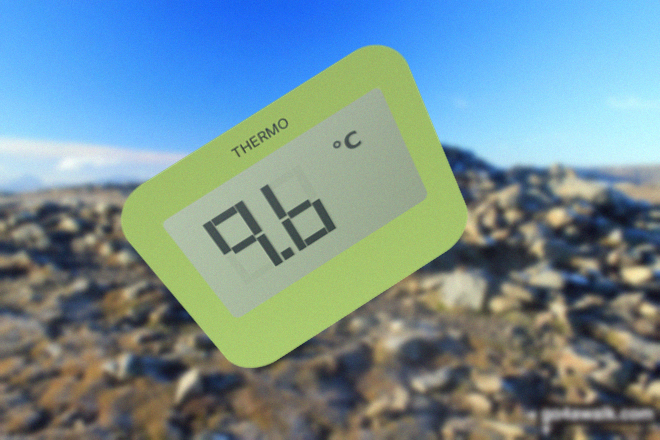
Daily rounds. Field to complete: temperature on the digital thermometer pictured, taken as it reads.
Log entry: 9.6 °C
